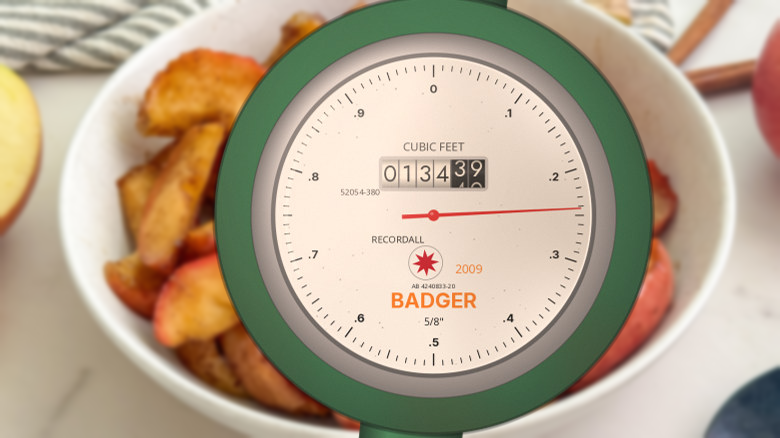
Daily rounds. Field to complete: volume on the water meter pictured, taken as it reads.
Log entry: 13439.24 ft³
